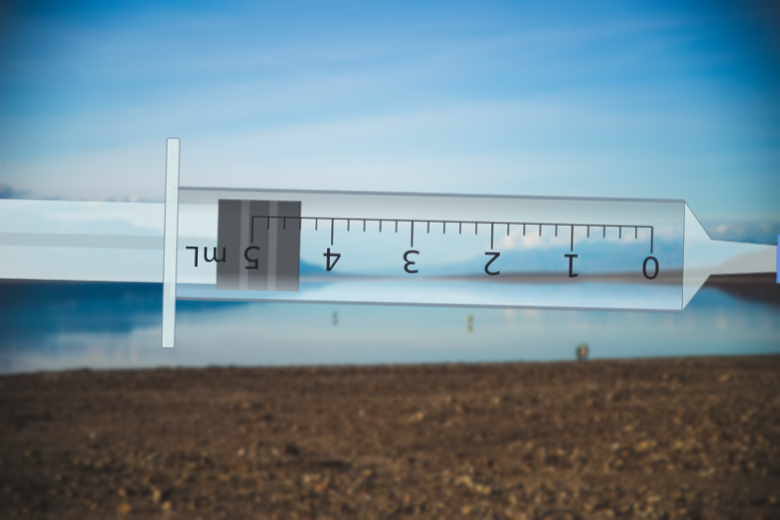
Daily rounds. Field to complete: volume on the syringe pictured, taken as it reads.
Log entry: 4.4 mL
